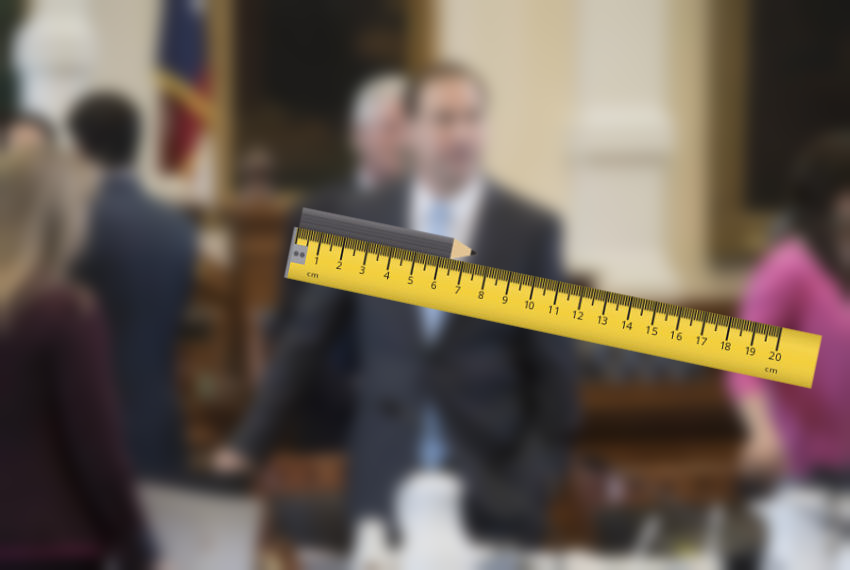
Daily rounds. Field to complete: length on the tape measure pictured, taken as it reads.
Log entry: 7.5 cm
